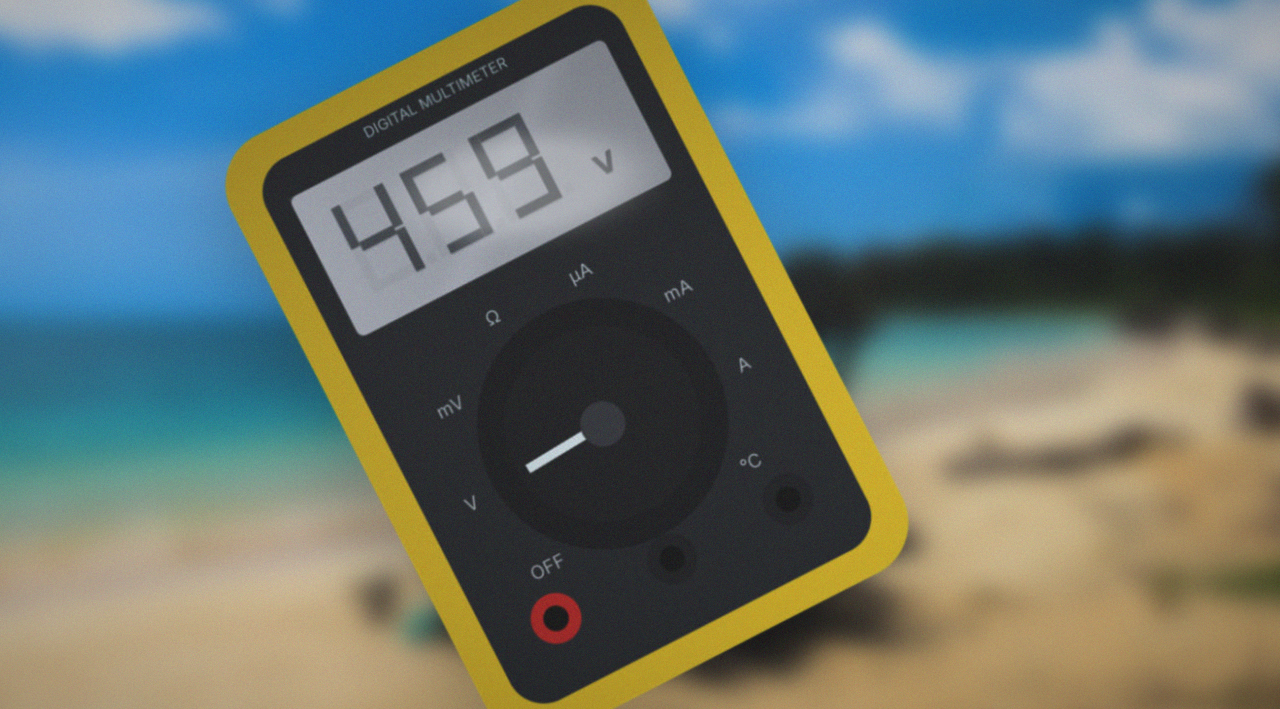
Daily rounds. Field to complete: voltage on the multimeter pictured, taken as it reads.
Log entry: 459 V
